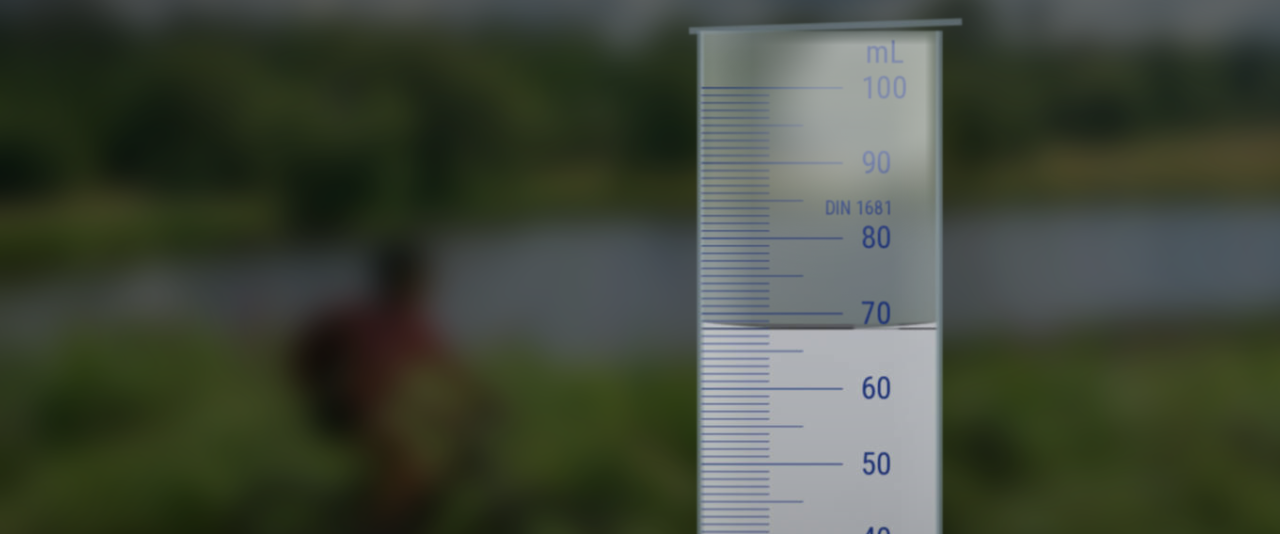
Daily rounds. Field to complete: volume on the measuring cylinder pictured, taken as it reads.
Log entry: 68 mL
